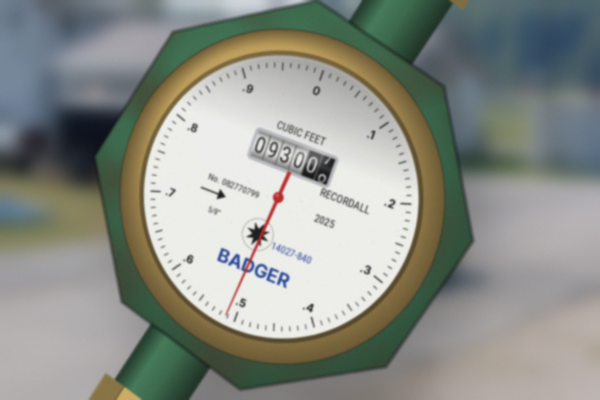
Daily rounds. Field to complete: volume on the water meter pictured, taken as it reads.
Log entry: 93007.51 ft³
